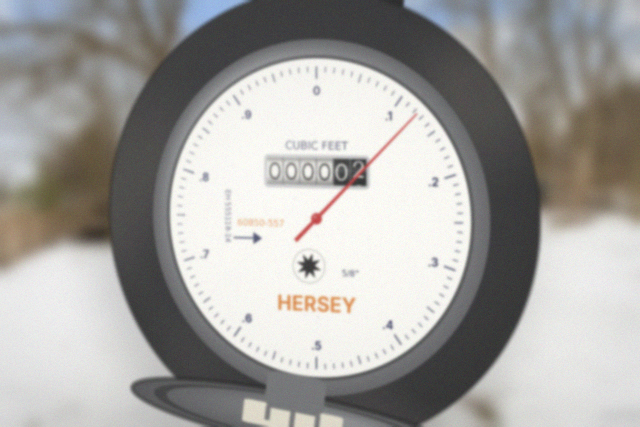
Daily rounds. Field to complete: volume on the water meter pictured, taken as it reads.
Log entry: 2.12 ft³
